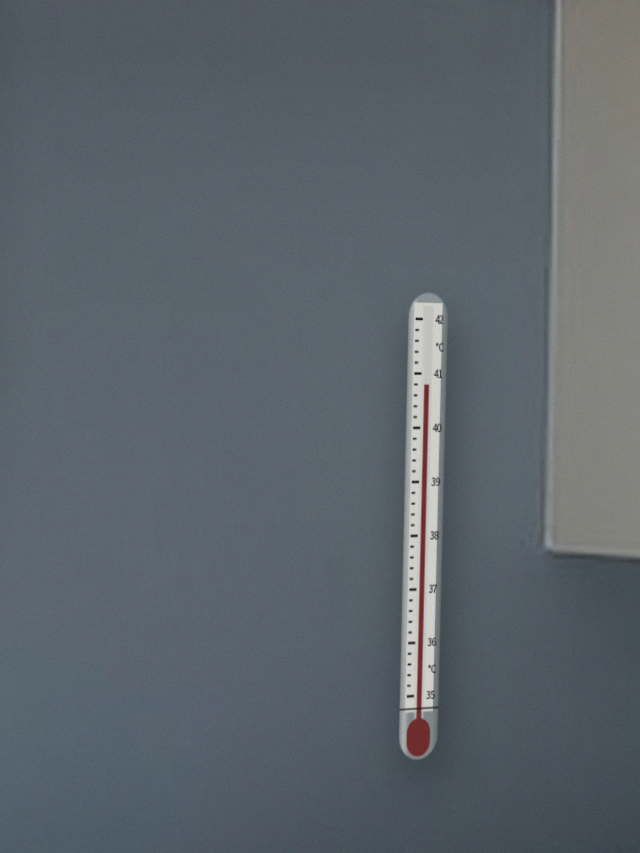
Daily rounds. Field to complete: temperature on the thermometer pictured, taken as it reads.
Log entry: 40.8 °C
